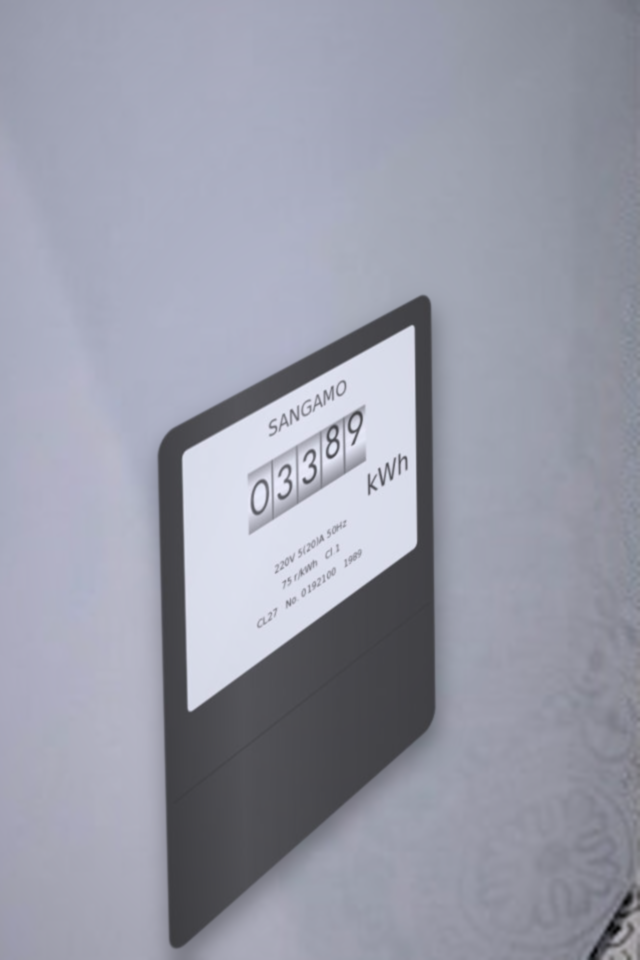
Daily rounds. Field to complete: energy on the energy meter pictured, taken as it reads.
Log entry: 3389 kWh
